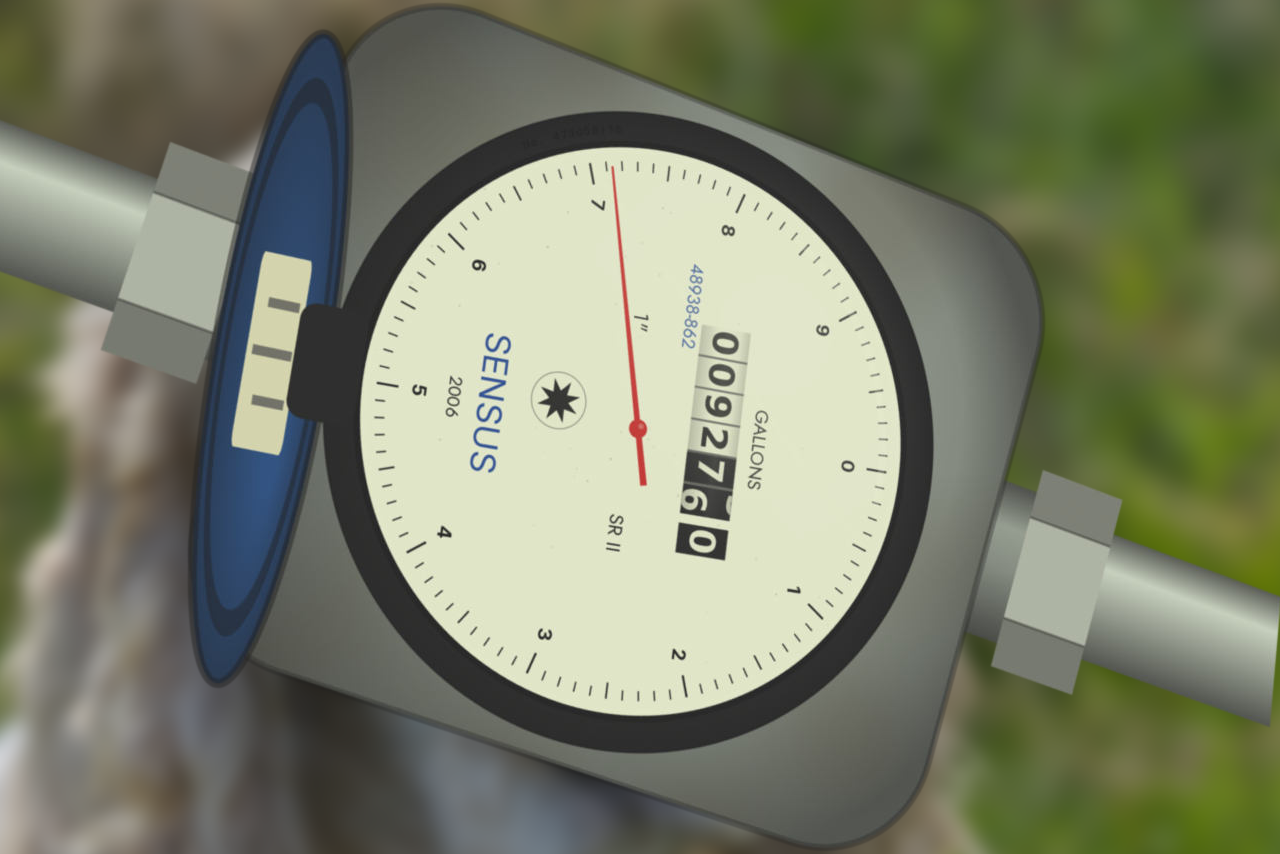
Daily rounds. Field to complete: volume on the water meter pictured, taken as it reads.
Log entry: 92757.1 gal
